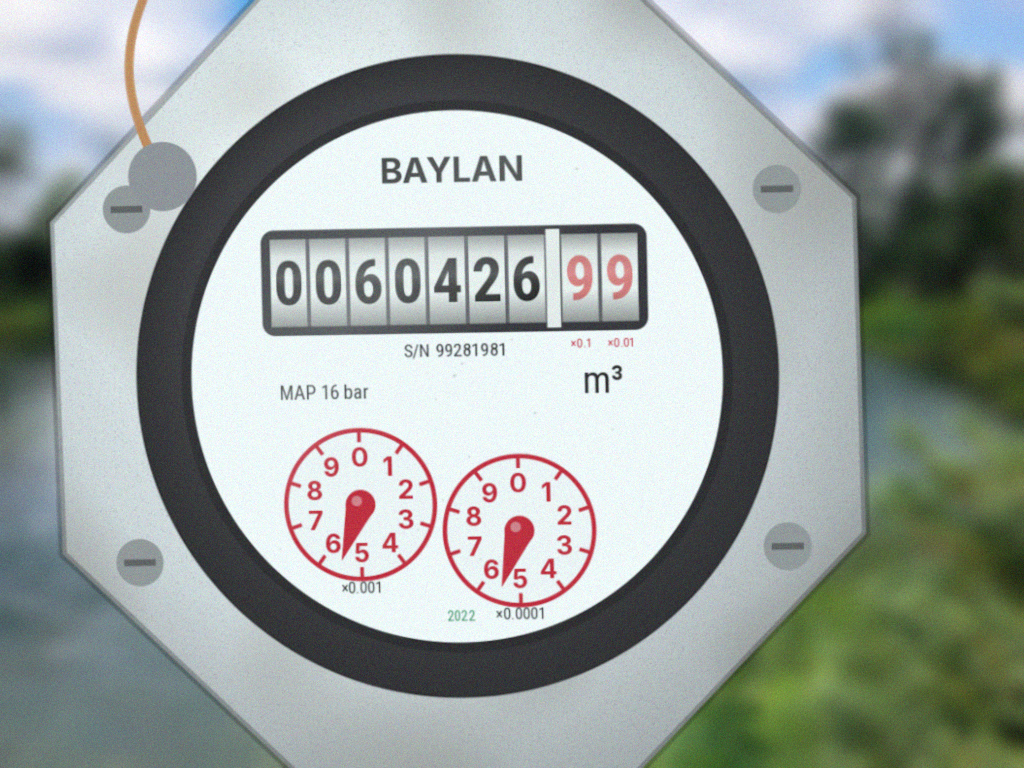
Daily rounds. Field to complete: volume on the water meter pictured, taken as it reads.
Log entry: 60426.9955 m³
